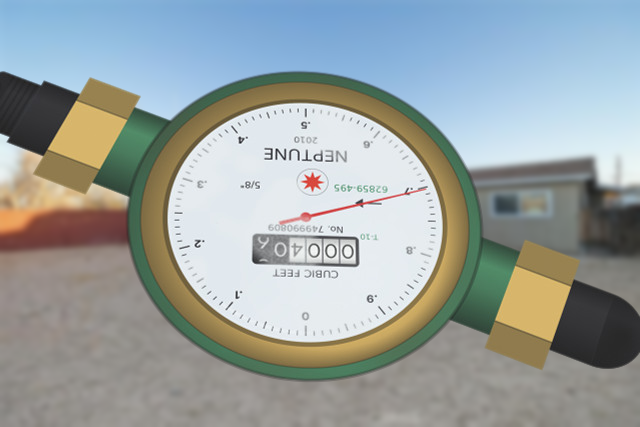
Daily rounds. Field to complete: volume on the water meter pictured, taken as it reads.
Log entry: 405.70 ft³
